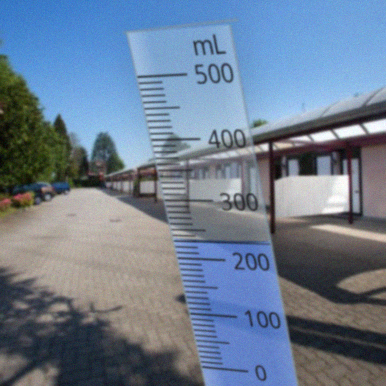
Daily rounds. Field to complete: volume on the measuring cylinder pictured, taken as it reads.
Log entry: 230 mL
